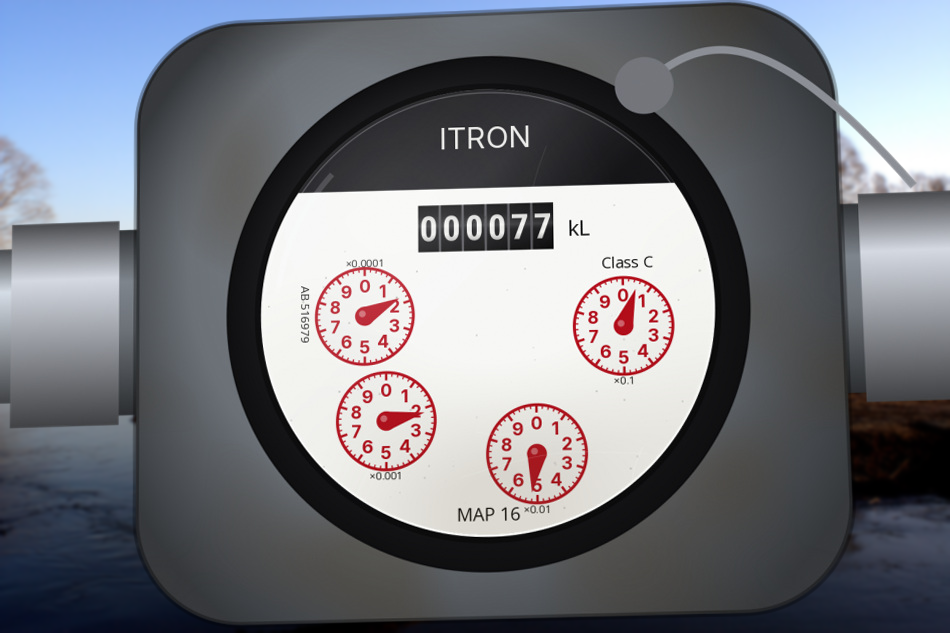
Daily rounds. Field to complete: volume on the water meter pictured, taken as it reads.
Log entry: 77.0521 kL
